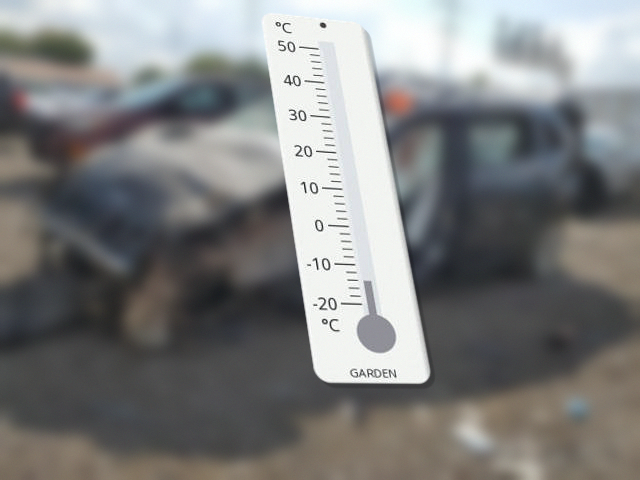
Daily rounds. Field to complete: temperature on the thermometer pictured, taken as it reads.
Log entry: -14 °C
